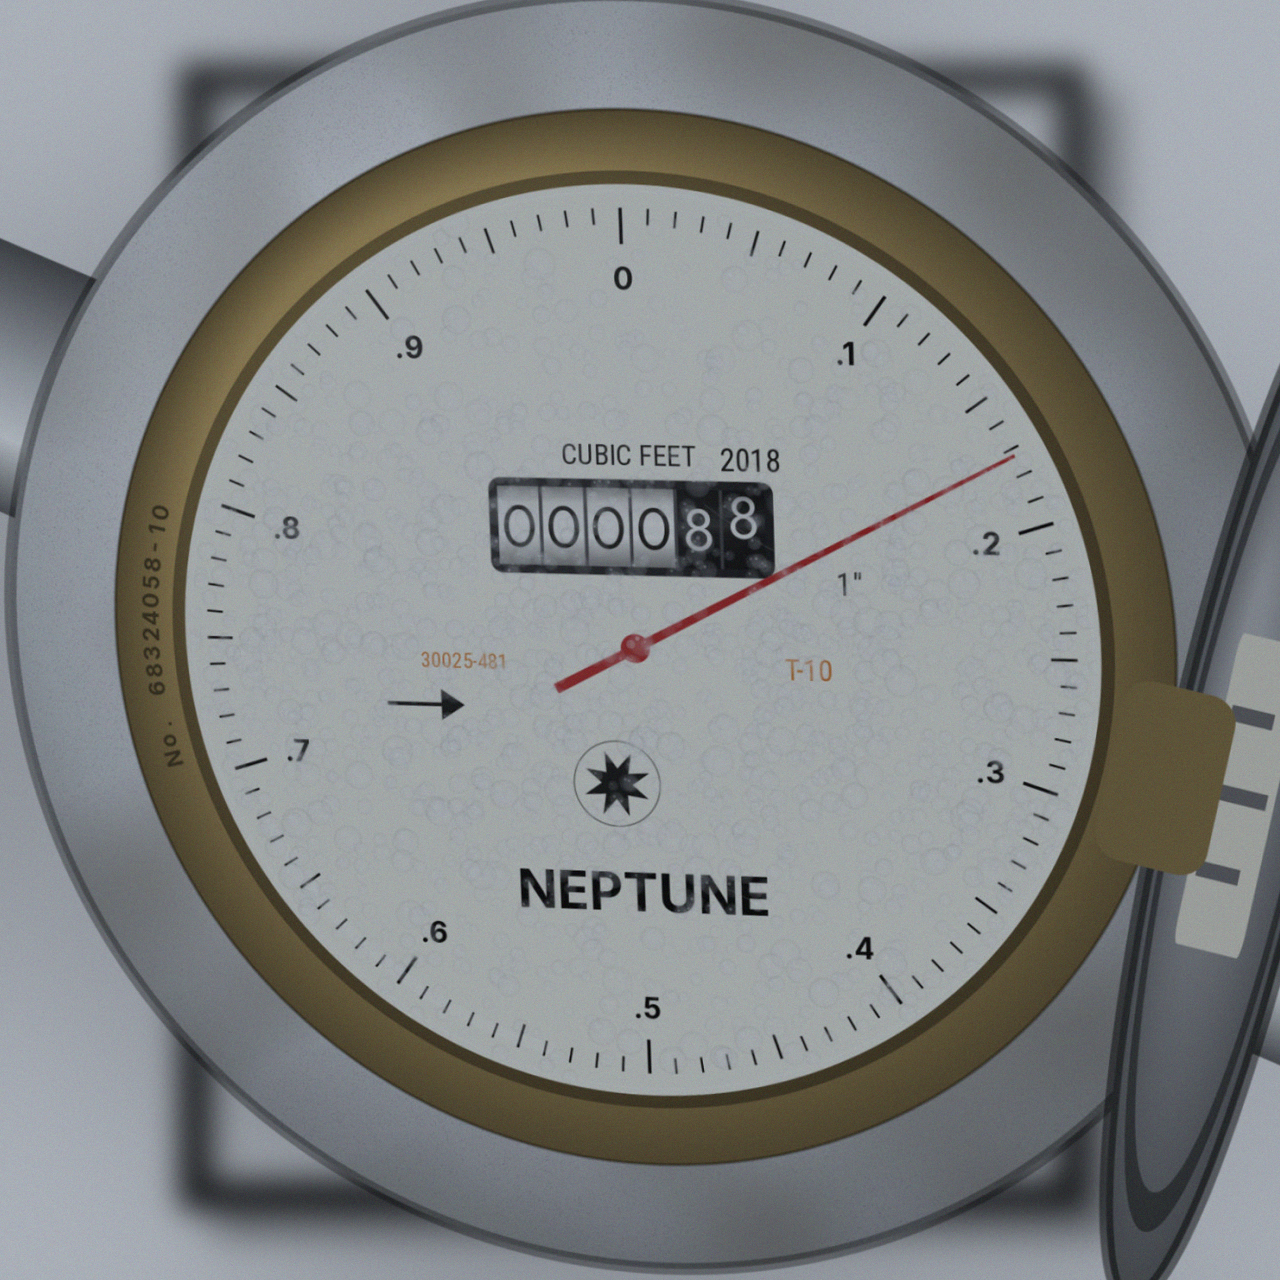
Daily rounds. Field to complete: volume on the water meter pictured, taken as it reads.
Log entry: 88.17 ft³
